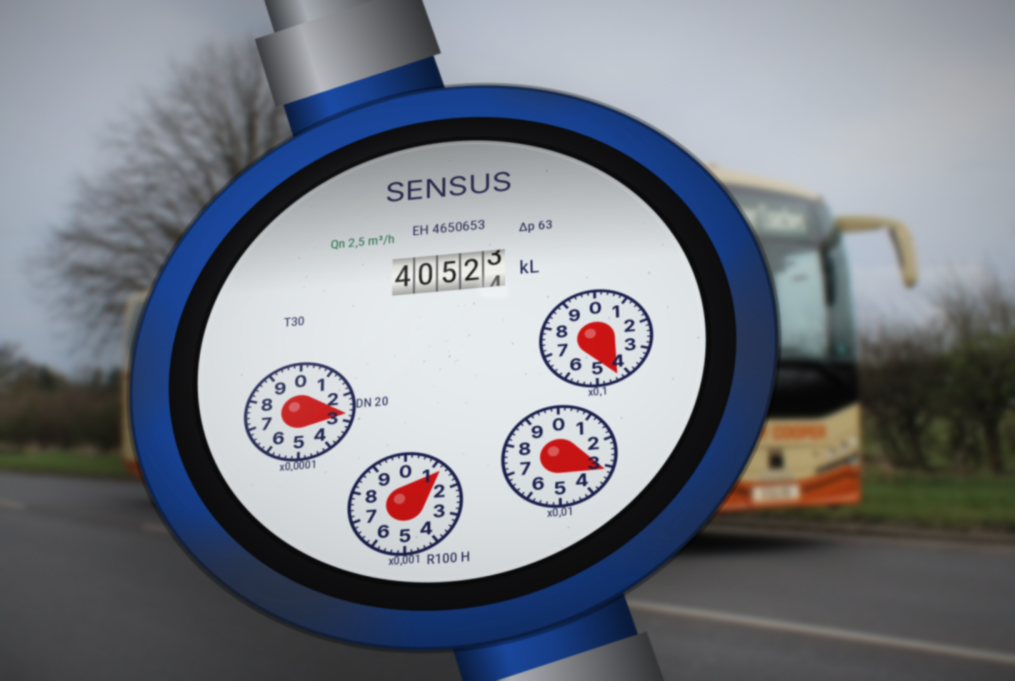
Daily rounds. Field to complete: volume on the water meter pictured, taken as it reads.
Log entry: 40523.4312 kL
